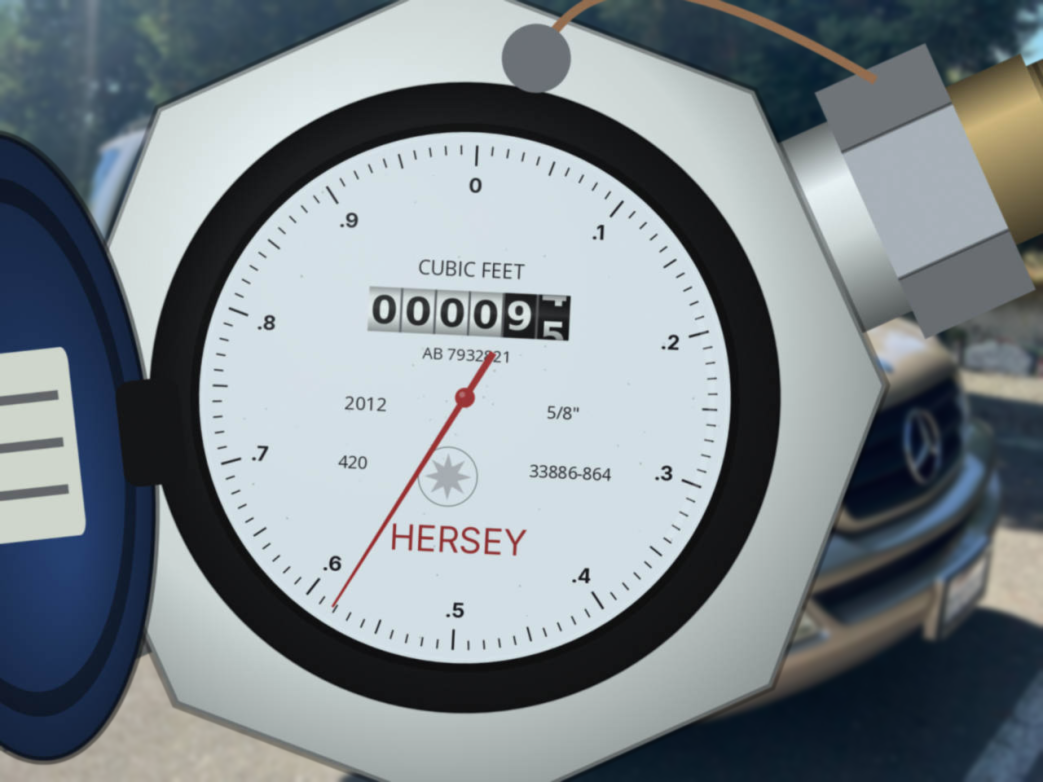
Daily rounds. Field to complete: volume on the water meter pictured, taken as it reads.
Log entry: 94.58 ft³
